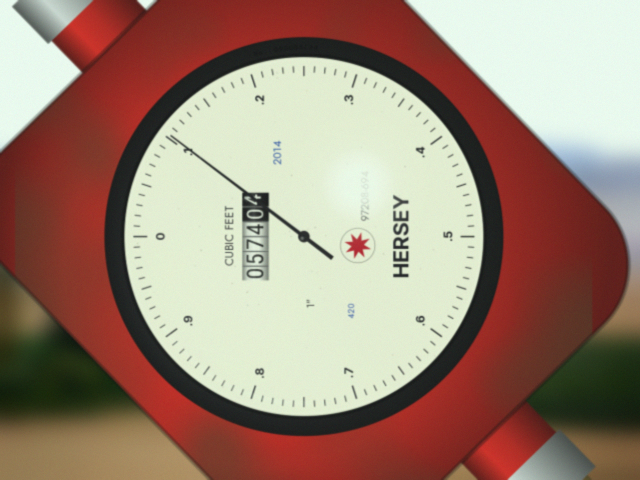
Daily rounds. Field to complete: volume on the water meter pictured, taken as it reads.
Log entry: 57404.10 ft³
